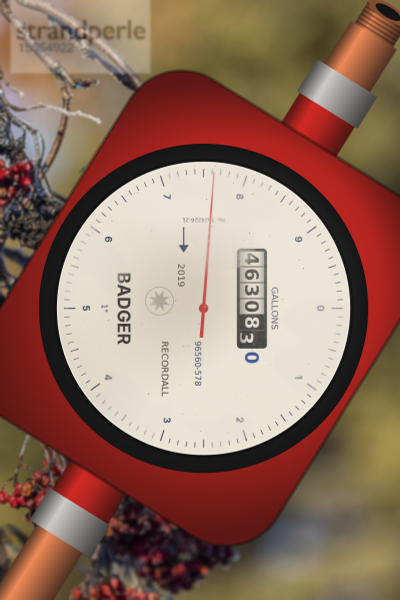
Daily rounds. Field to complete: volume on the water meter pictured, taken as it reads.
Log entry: 4630827.6 gal
